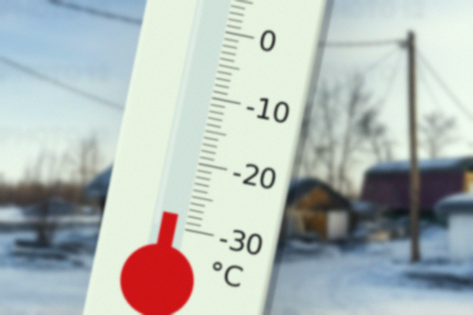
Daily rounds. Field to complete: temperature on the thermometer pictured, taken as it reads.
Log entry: -28 °C
